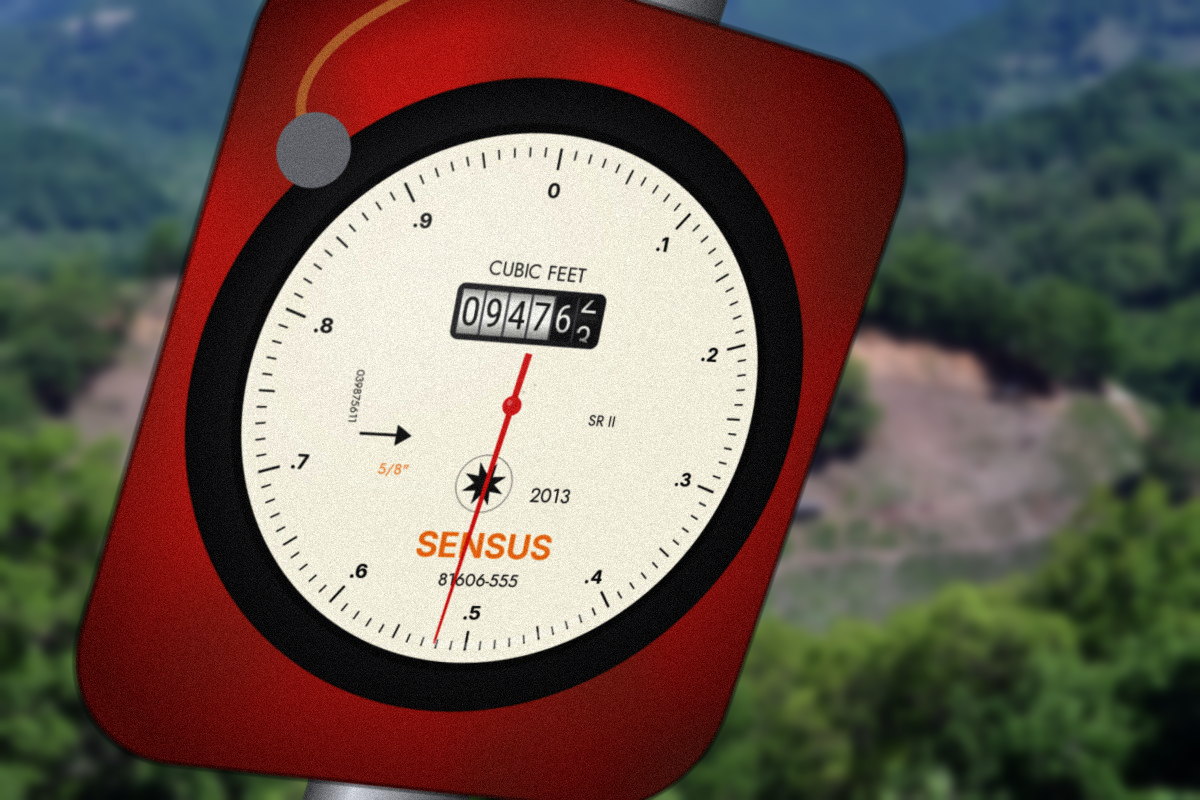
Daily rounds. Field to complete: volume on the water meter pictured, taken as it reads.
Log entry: 94762.52 ft³
